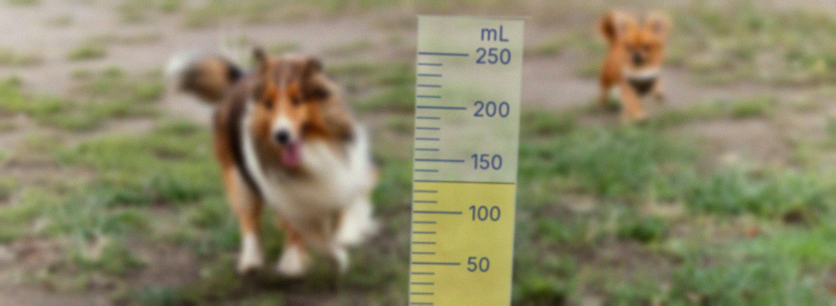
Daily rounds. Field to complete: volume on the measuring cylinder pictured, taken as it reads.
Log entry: 130 mL
